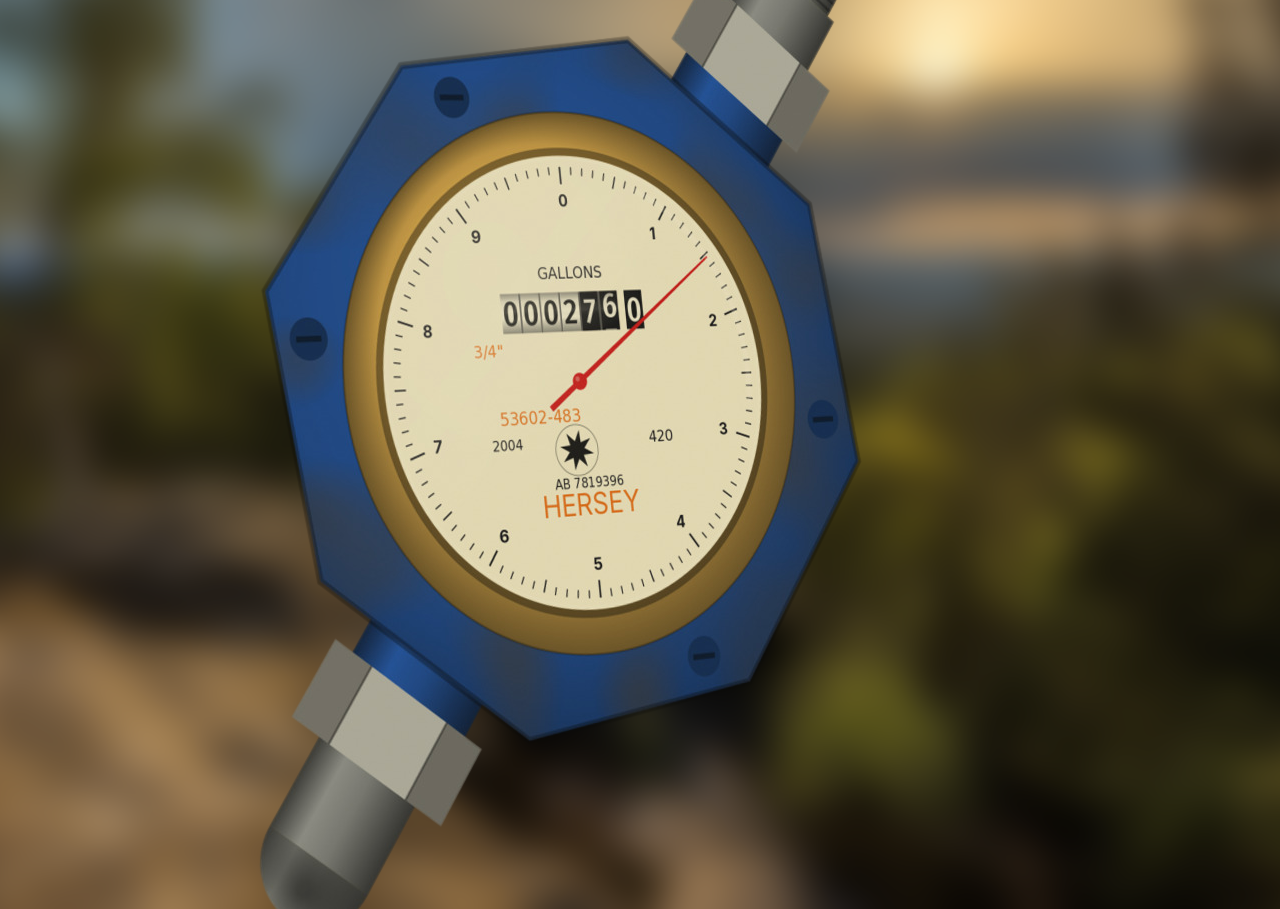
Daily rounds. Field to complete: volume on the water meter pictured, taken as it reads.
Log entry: 2761.5 gal
